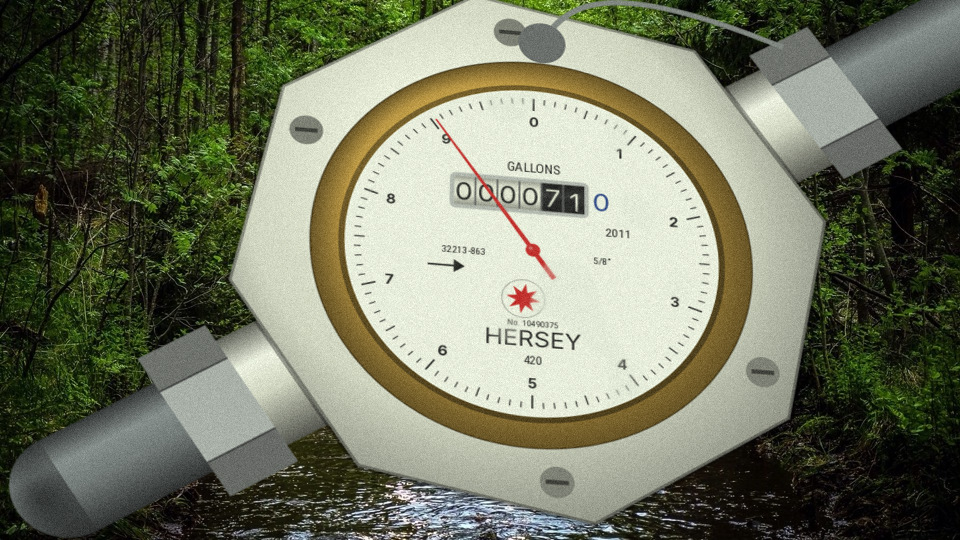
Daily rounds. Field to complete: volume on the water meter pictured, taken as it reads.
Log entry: 709.0 gal
